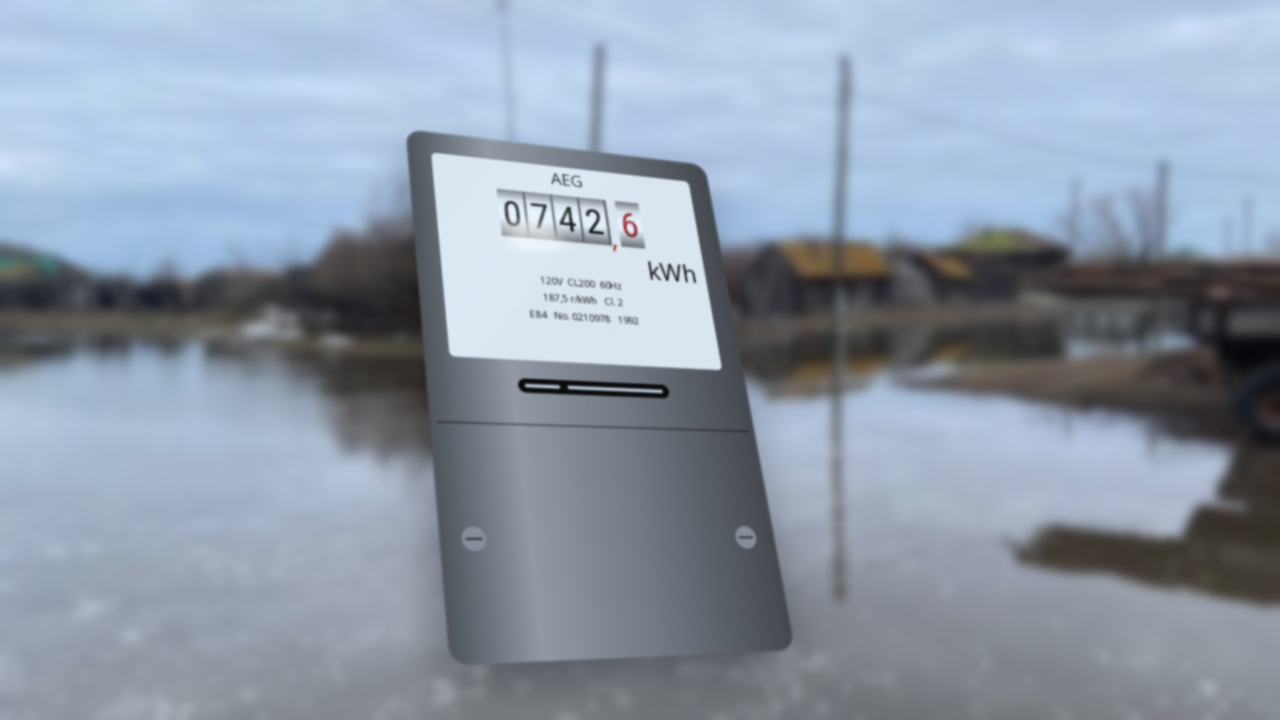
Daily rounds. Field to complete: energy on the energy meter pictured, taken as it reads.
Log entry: 742.6 kWh
